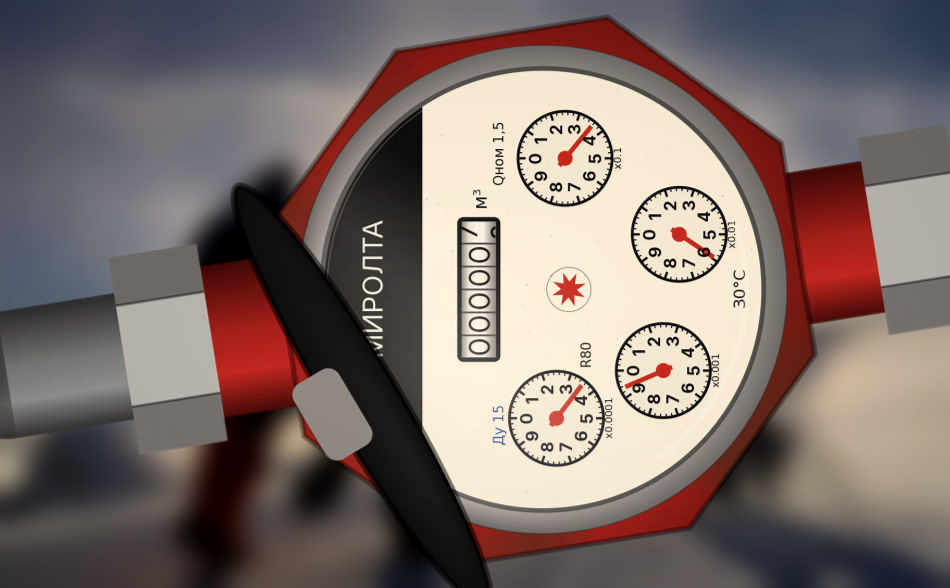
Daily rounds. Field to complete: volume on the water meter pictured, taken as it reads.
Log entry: 7.3593 m³
